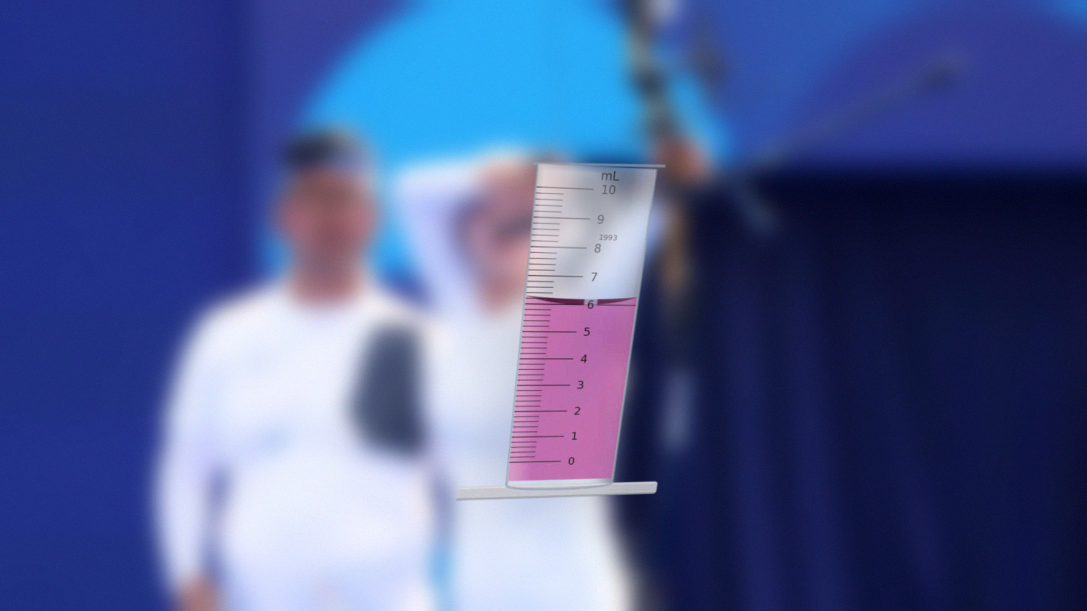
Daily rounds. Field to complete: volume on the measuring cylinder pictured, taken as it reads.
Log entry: 6 mL
